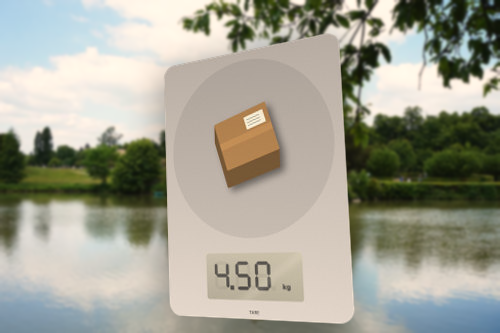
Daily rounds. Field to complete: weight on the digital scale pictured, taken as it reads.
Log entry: 4.50 kg
